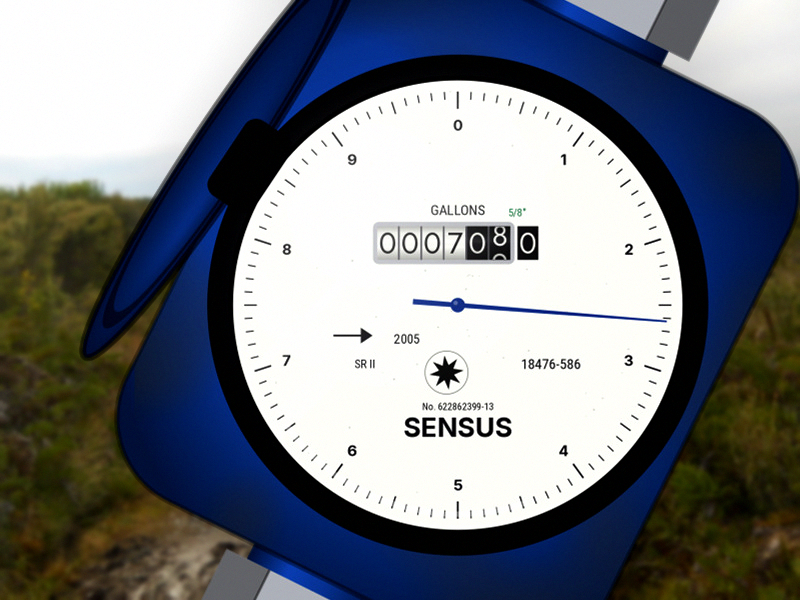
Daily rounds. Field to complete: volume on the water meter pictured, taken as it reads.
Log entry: 7082.6 gal
